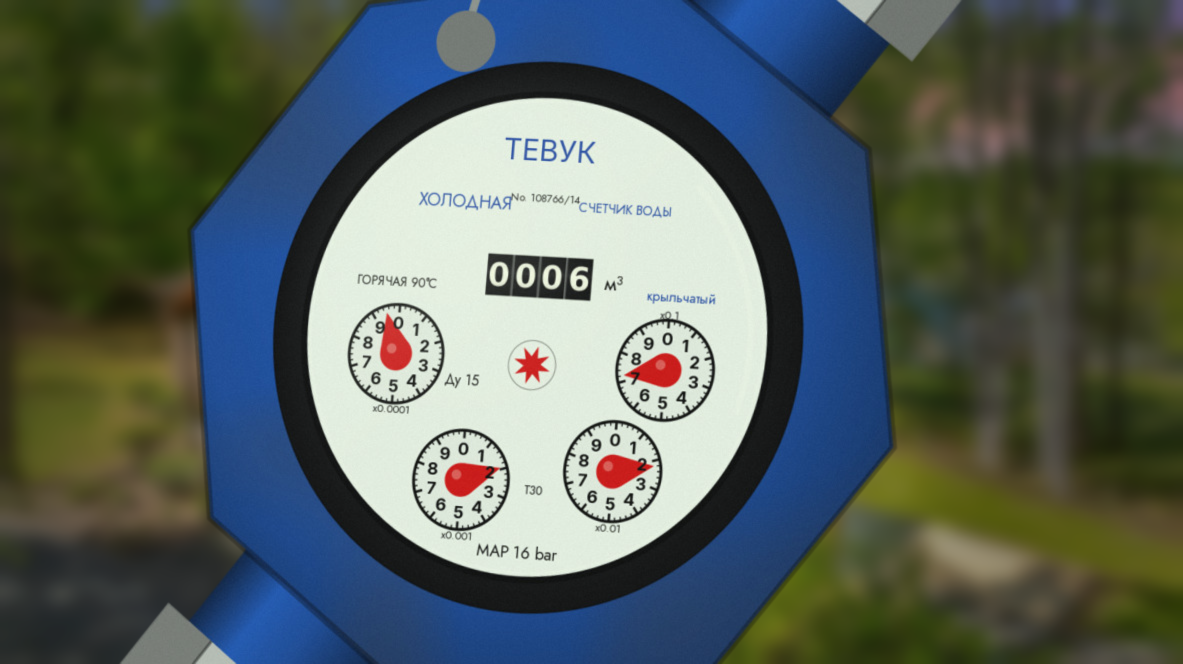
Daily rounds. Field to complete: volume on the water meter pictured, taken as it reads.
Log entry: 6.7219 m³
